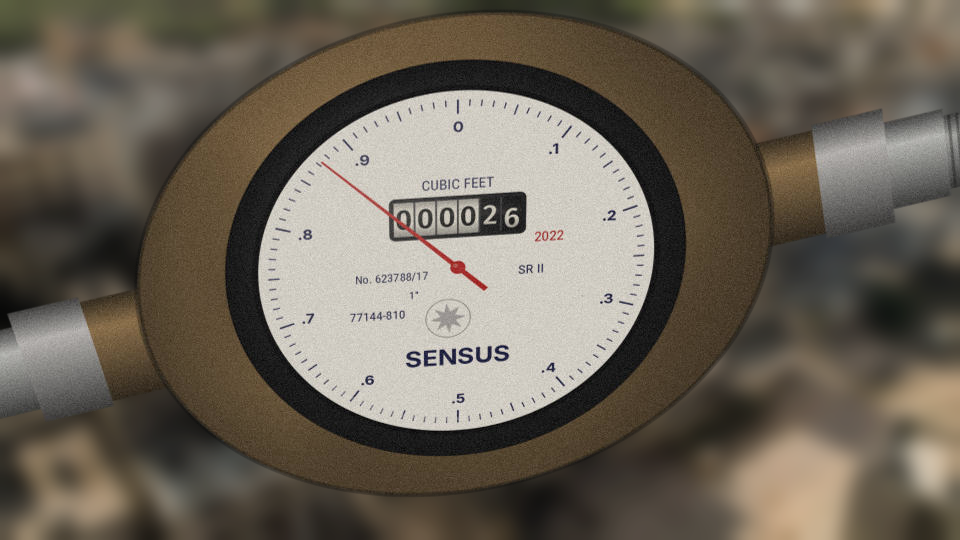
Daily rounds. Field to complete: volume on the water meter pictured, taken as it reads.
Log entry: 25.87 ft³
